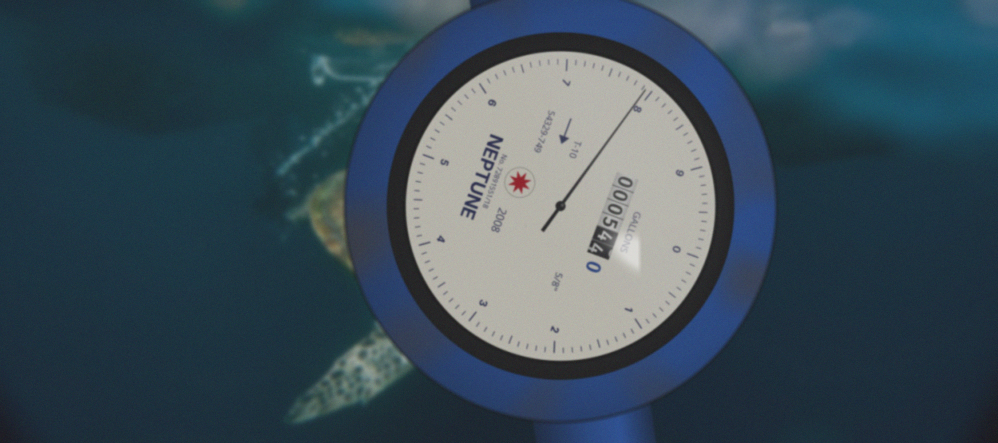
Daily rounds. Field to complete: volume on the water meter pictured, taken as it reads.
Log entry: 5437.9 gal
